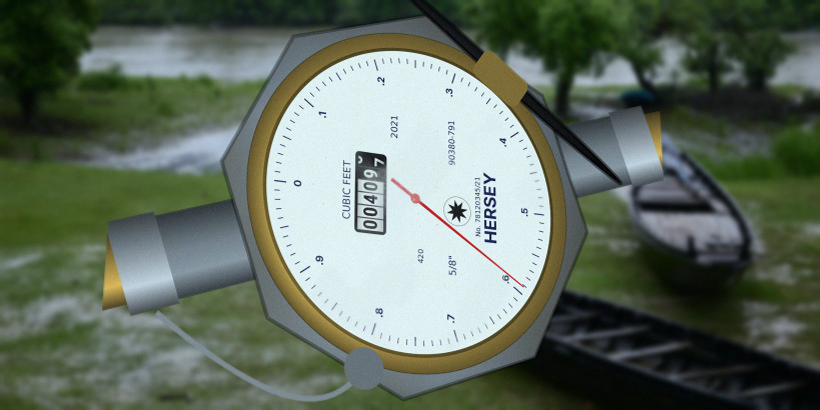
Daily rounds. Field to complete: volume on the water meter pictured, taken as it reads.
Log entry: 4096.59 ft³
